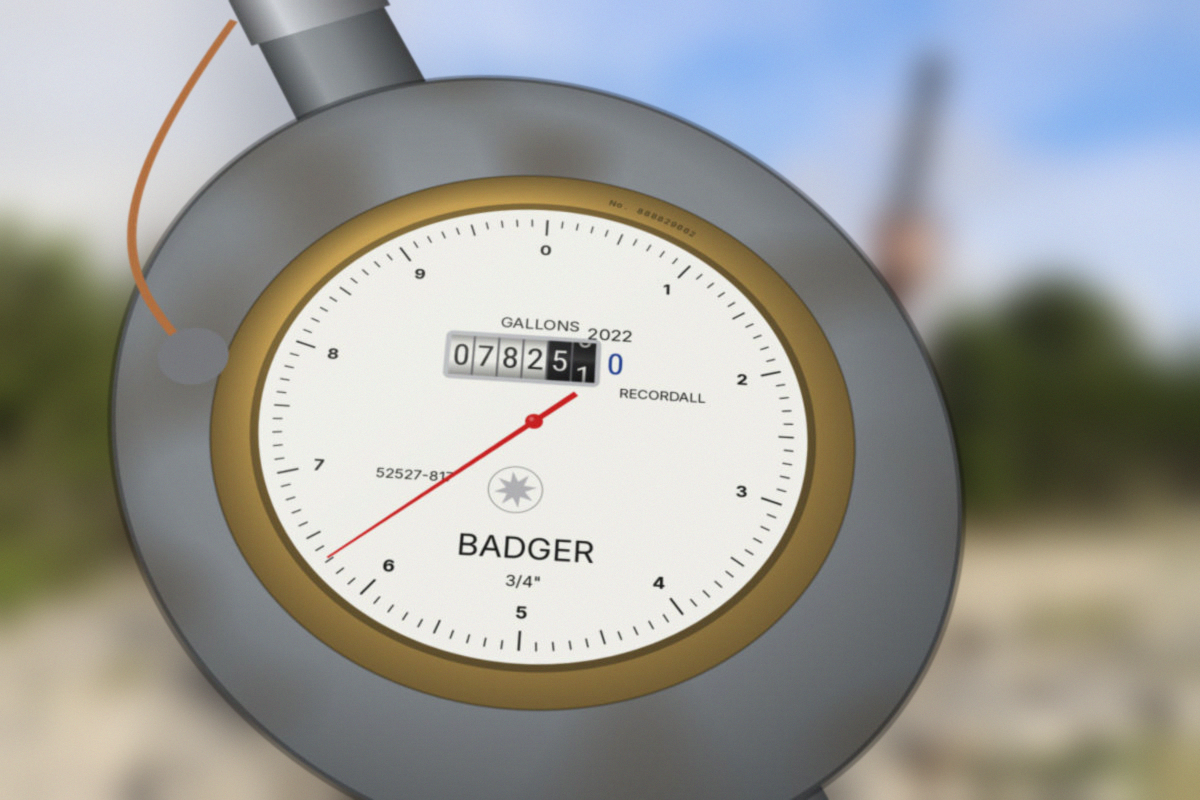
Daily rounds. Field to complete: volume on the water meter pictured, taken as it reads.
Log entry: 782506.3 gal
